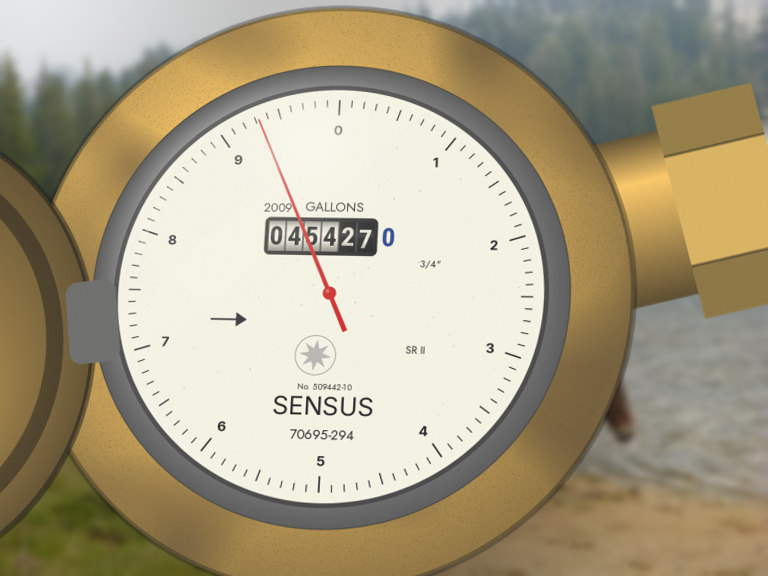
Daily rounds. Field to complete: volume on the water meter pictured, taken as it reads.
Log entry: 454269.3 gal
